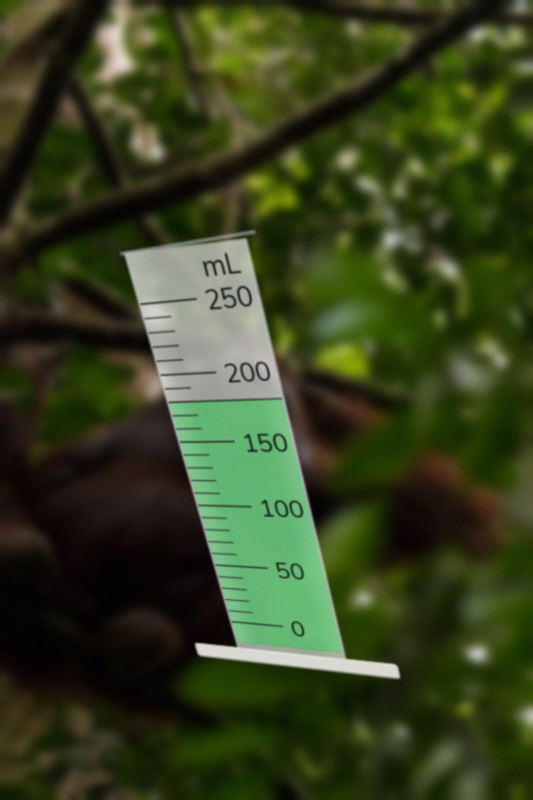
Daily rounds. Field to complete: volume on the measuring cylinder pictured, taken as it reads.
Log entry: 180 mL
